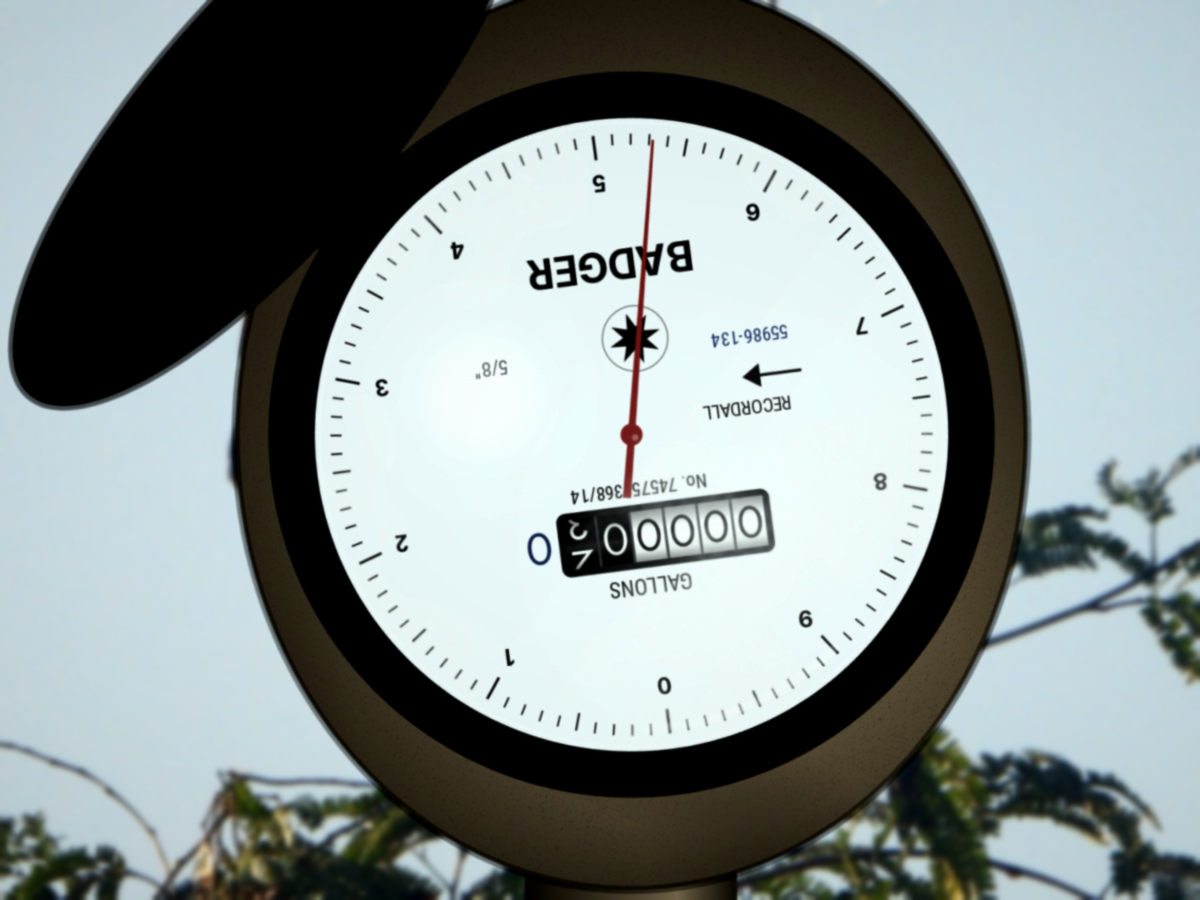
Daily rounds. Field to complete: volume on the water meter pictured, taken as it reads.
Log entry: 25.3 gal
